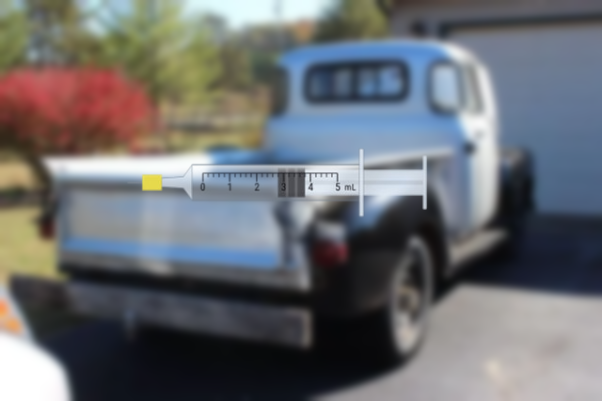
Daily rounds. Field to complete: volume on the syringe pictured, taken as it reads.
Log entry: 2.8 mL
